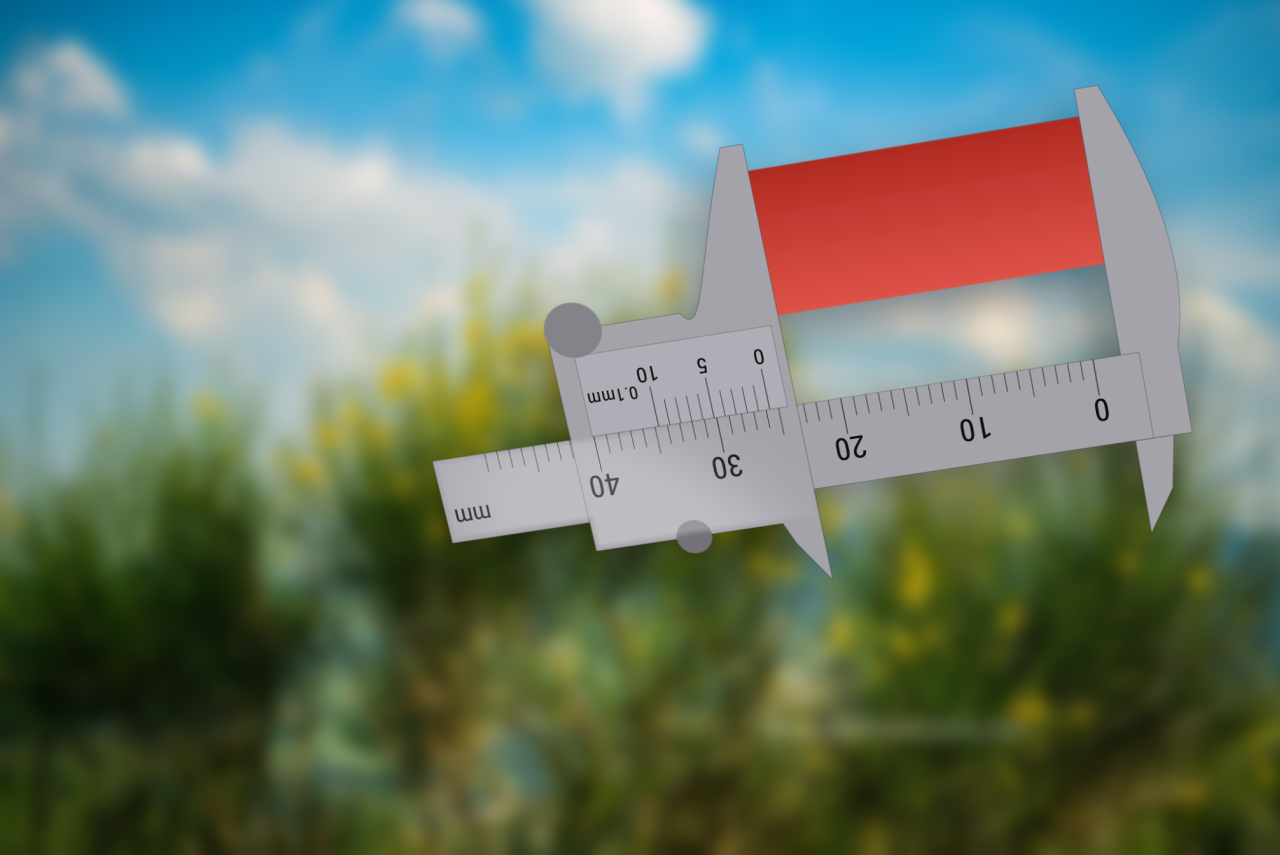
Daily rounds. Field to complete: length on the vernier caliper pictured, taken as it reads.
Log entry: 25.7 mm
